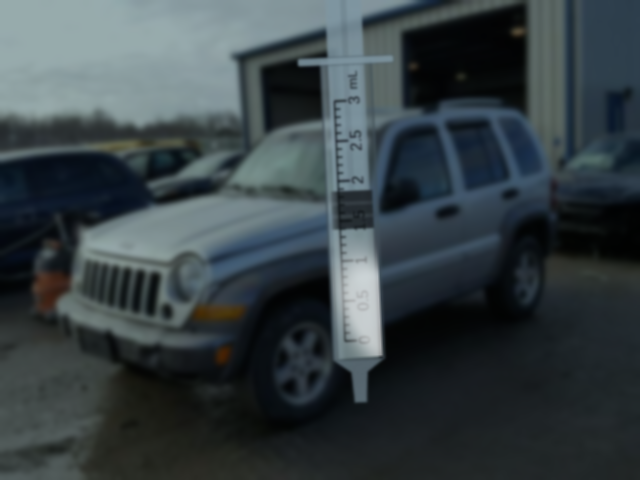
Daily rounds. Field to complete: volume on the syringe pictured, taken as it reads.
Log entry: 1.4 mL
